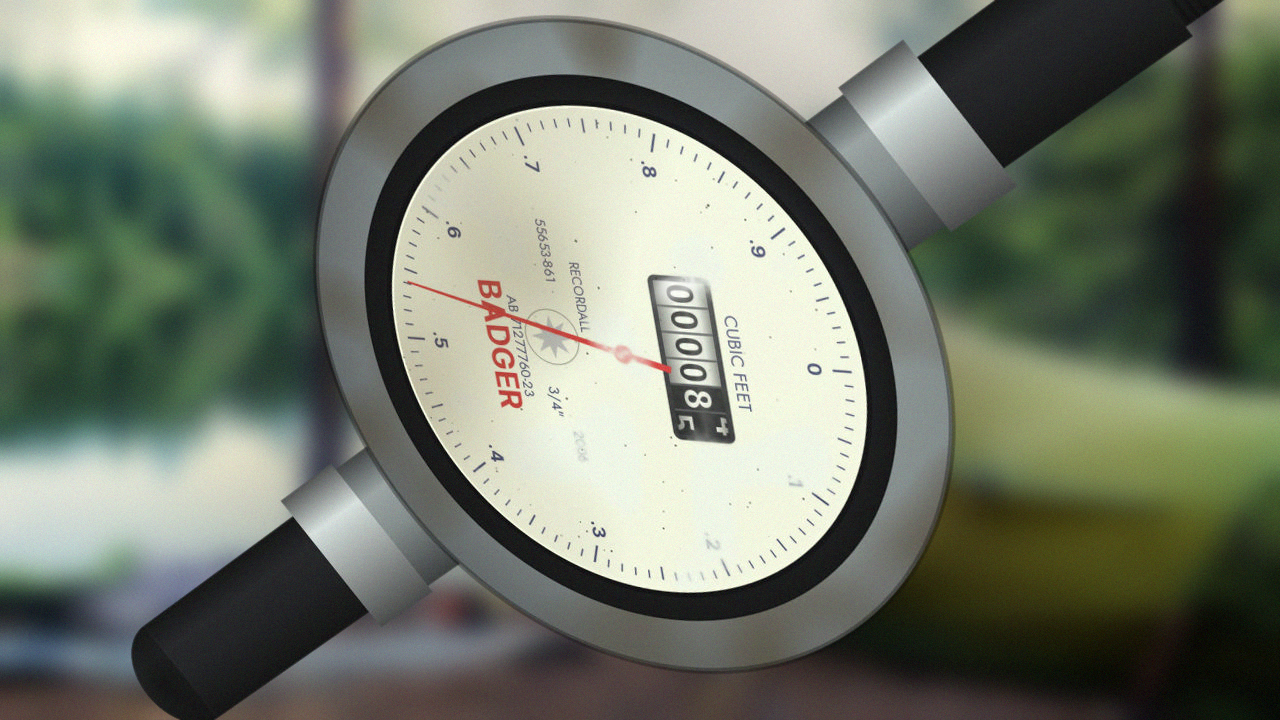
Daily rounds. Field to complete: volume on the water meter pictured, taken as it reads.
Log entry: 84.54 ft³
